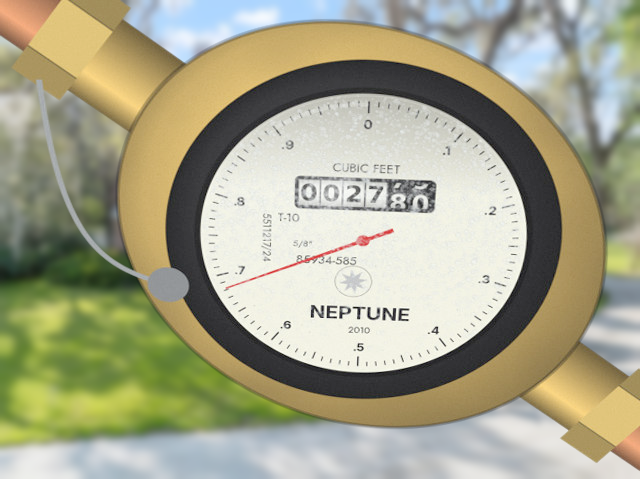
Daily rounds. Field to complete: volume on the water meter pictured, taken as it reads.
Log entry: 2779.68 ft³
